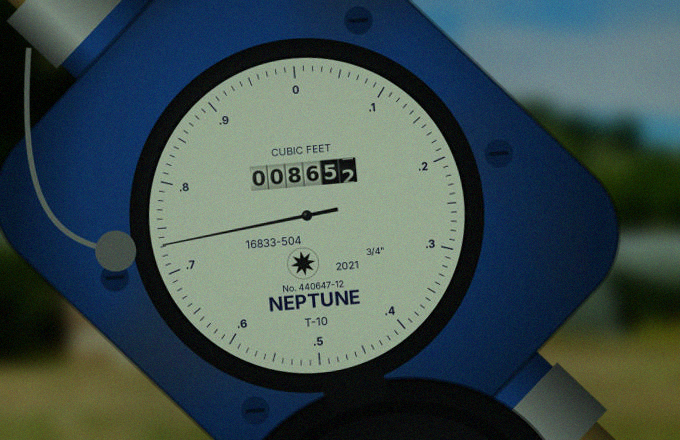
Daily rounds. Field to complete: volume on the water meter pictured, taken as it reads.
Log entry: 8651.73 ft³
